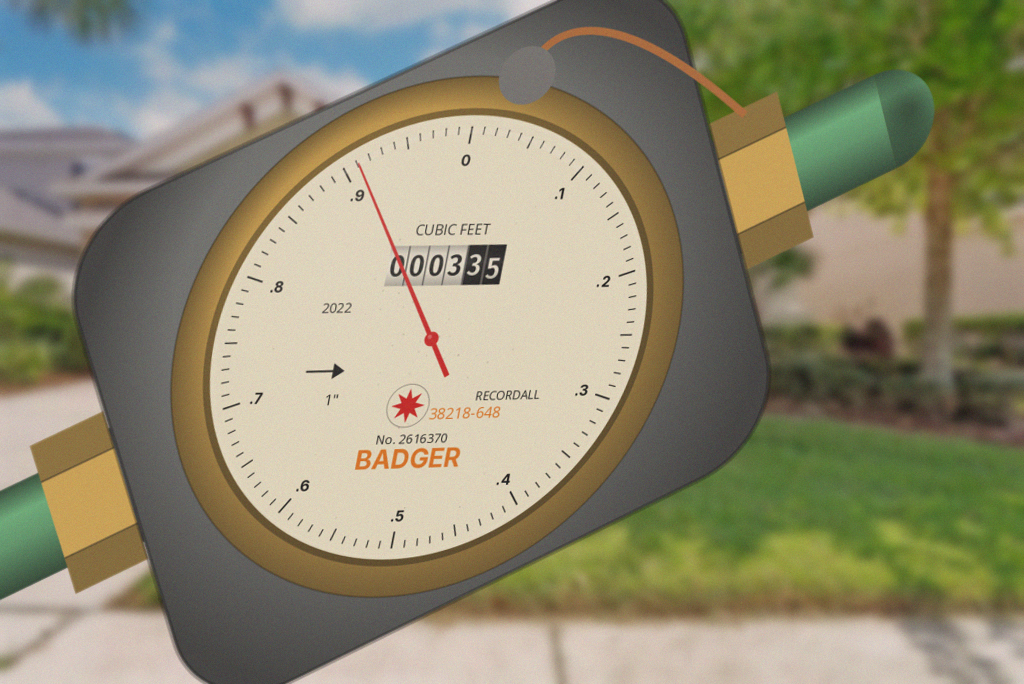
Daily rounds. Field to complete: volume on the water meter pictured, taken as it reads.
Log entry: 334.91 ft³
